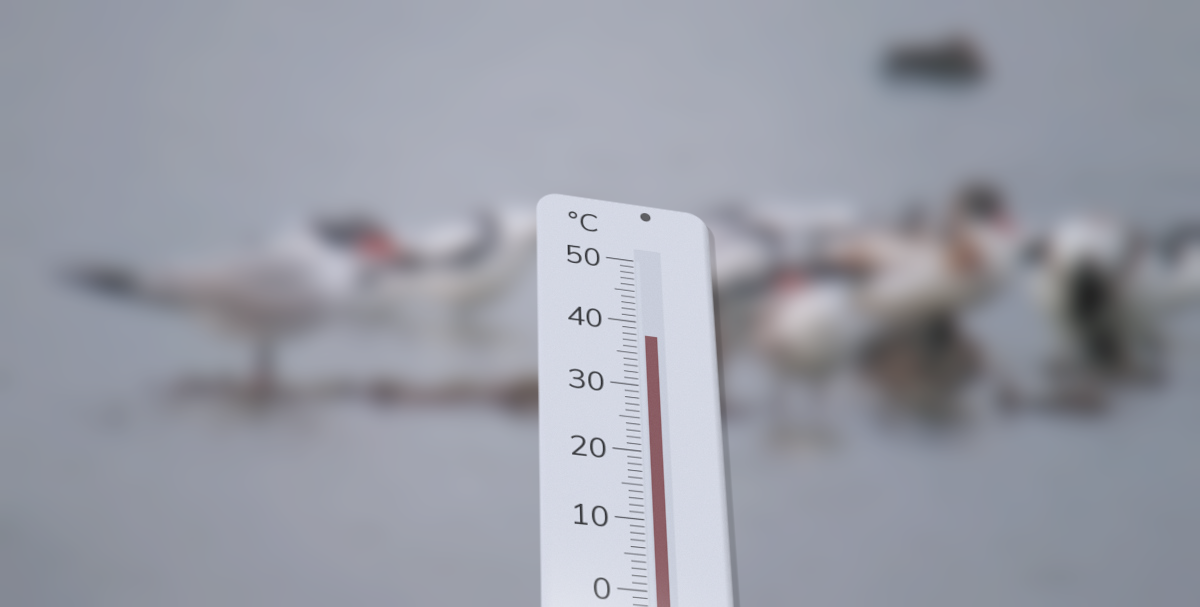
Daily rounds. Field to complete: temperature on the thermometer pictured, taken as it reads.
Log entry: 38 °C
